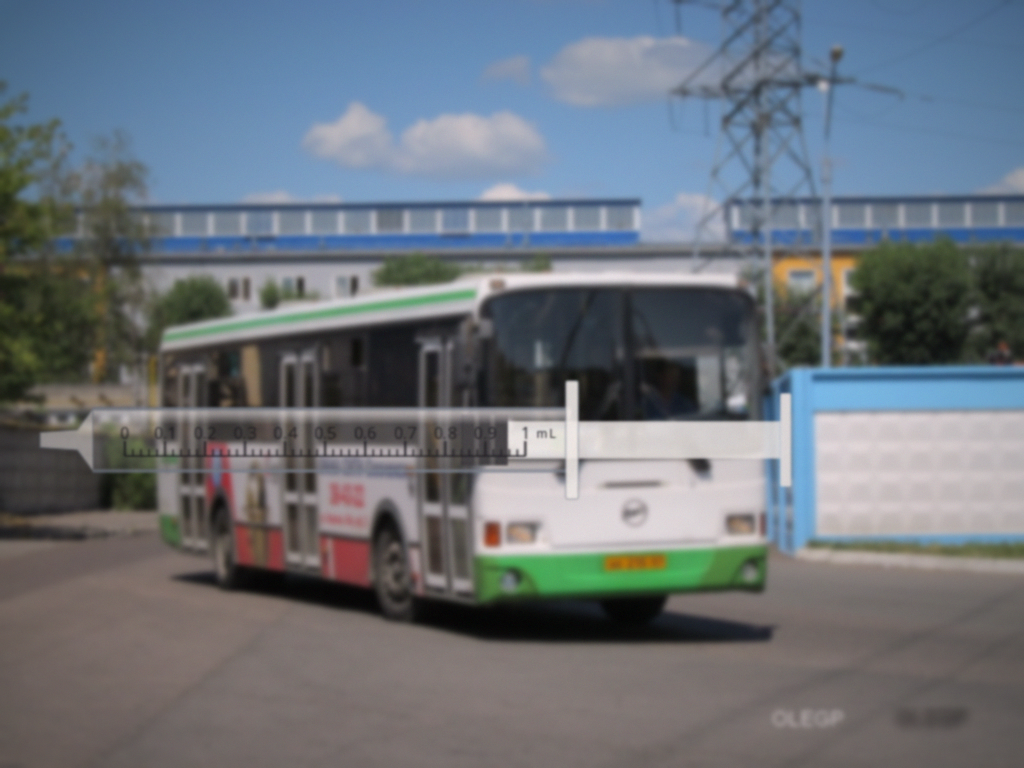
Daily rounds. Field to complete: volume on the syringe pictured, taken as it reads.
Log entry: 0.84 mL
